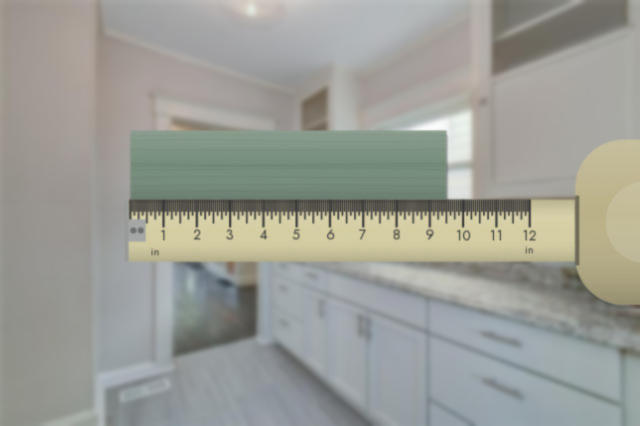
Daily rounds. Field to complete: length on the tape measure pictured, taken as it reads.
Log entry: 9.5 in
